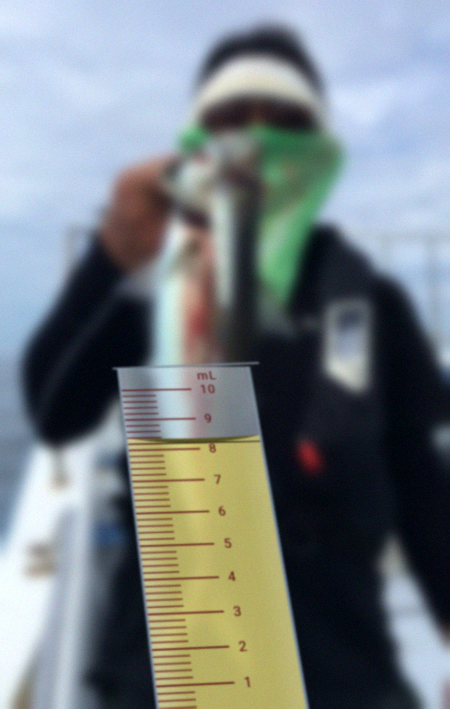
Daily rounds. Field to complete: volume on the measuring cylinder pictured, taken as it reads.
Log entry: 8.2 mL
